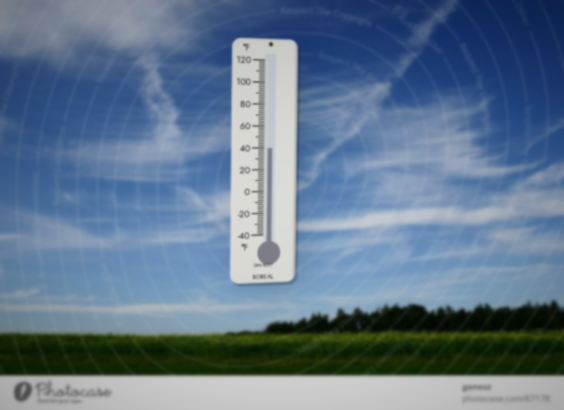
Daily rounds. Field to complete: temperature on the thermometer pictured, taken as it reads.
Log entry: 40 °F
